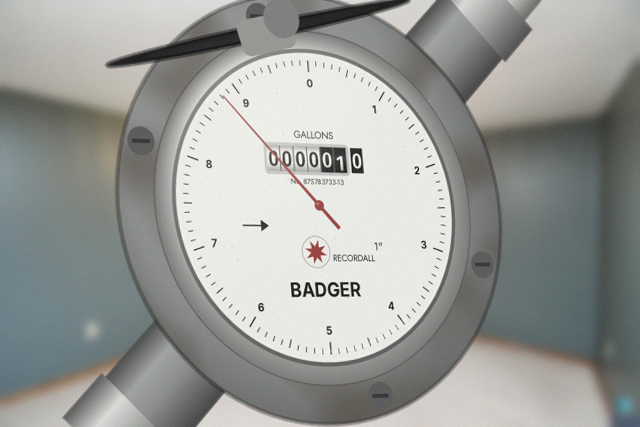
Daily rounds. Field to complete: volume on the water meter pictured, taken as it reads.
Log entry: 8.8 gal
